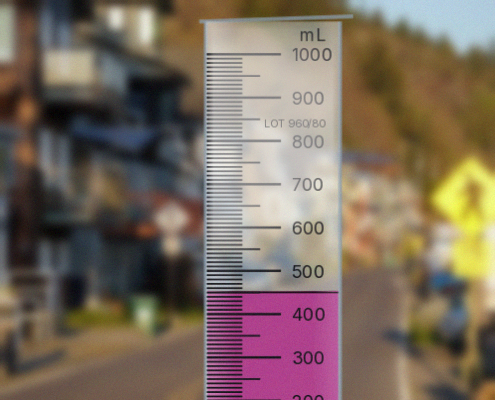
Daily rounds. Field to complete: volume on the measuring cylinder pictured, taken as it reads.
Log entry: 450 mL
